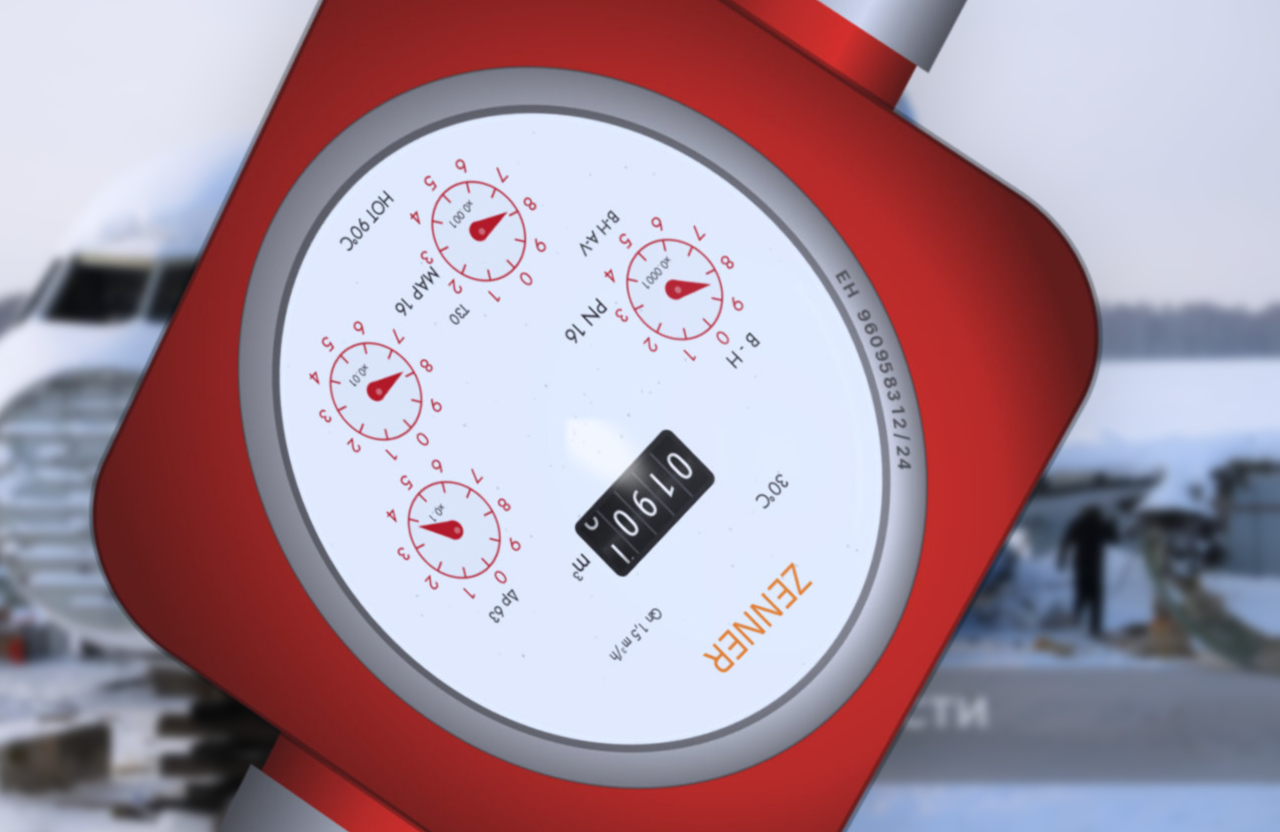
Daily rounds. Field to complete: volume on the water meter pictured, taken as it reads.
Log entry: 1901.3778 m³
